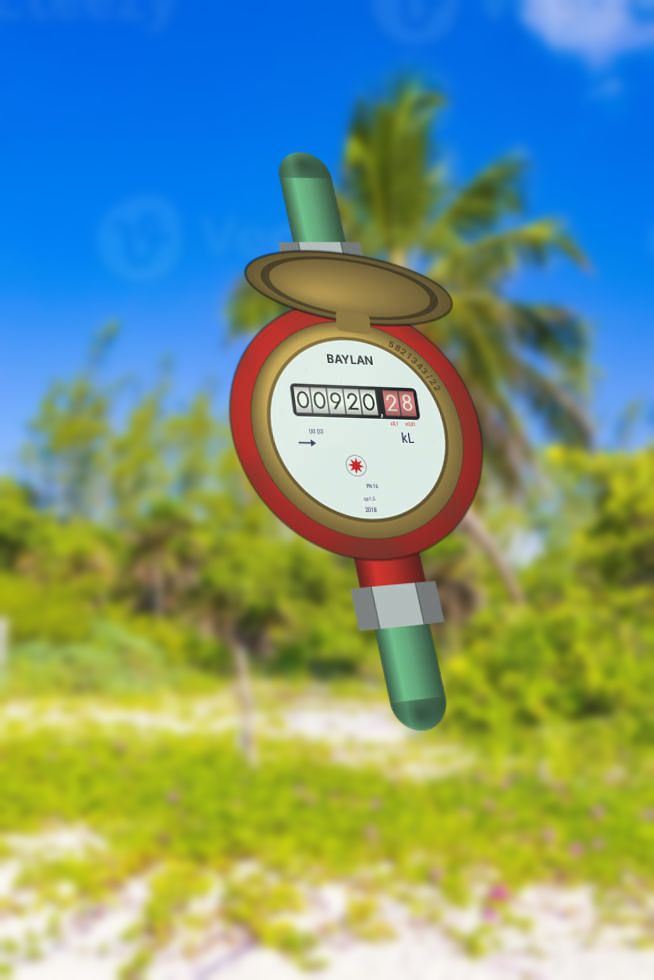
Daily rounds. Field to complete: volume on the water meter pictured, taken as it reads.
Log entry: 920.28 kL
